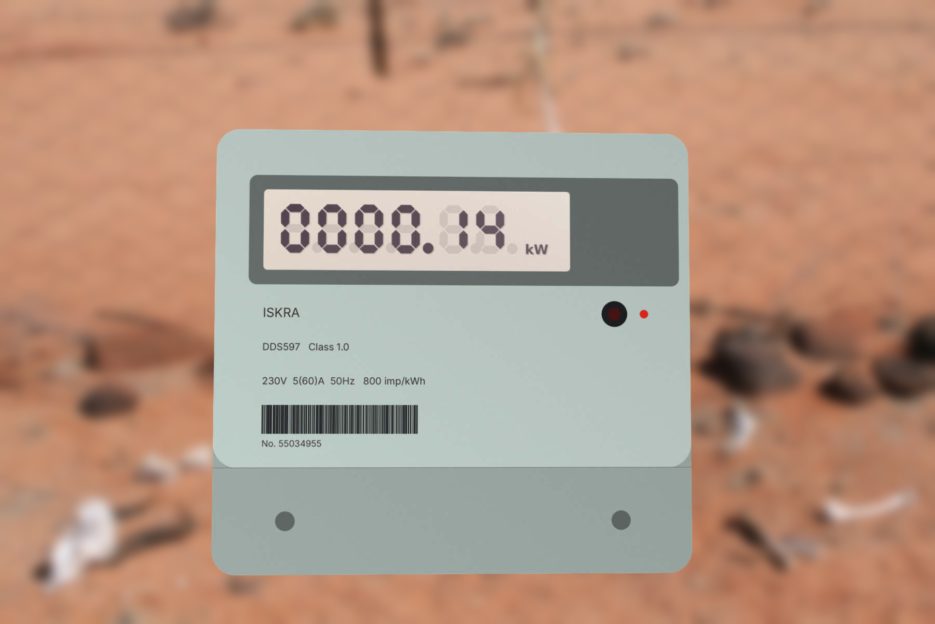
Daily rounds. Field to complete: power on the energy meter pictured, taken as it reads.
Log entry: 0.14 kW
